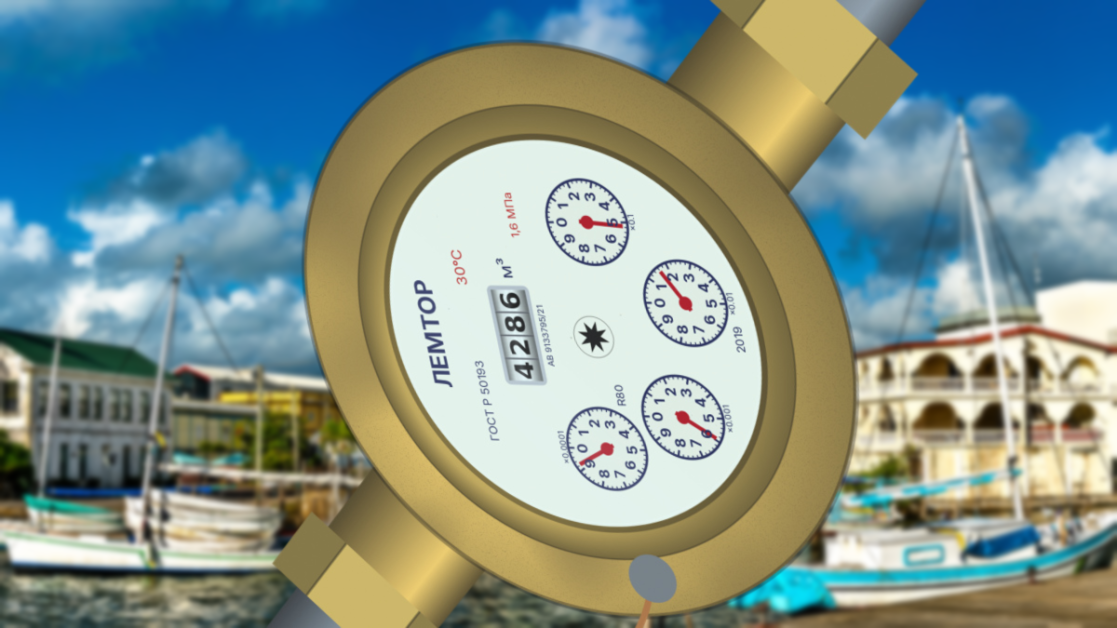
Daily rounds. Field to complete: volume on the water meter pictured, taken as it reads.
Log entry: 4286.5159 m³
